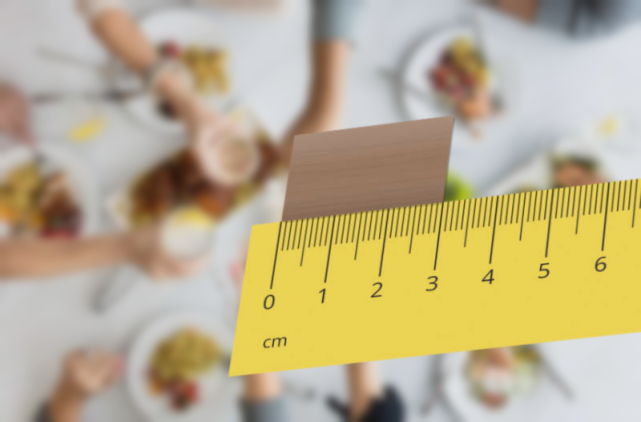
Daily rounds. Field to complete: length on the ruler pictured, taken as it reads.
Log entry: 3 cm
